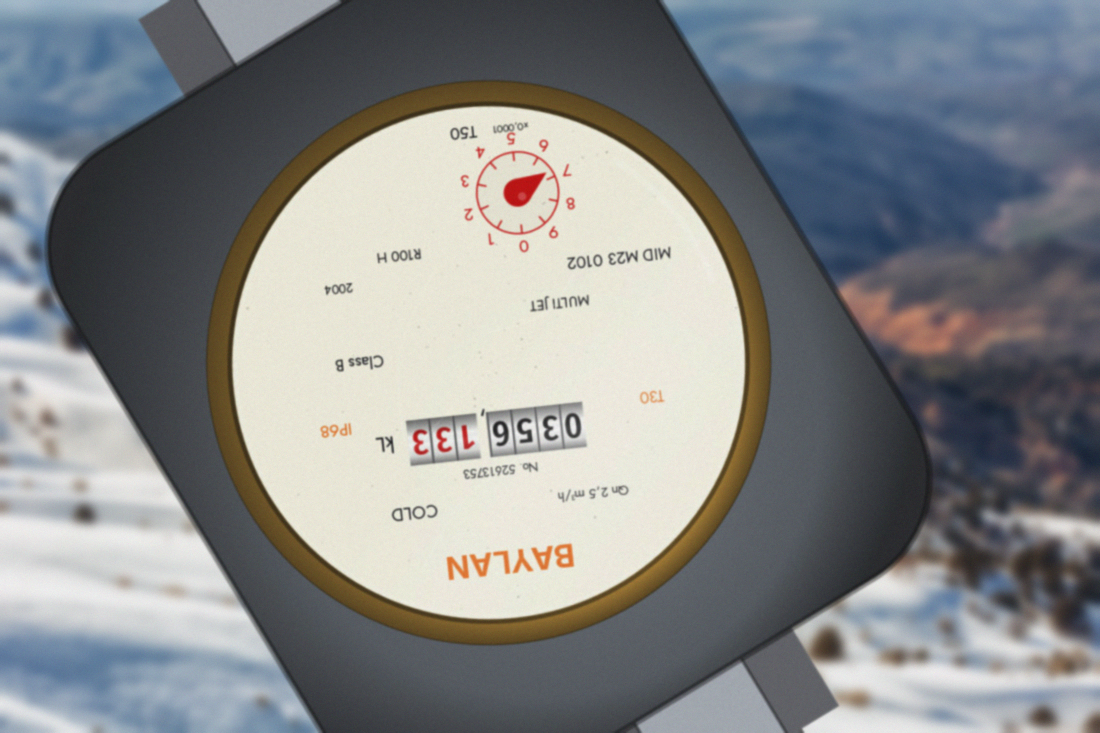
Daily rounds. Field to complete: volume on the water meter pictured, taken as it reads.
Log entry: 356.1336 kL
